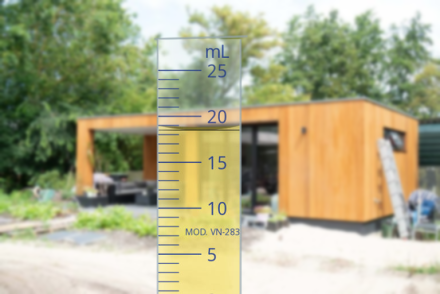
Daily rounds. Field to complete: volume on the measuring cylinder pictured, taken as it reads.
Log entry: 18.5 mL
